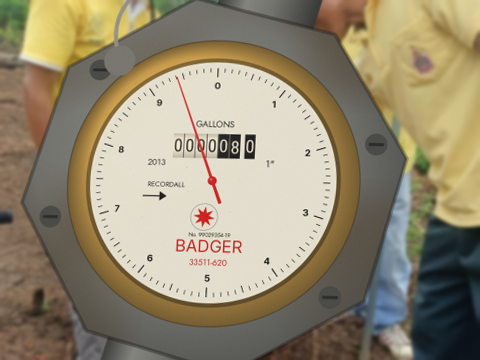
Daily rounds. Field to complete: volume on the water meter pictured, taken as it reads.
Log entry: 79.4 gal
